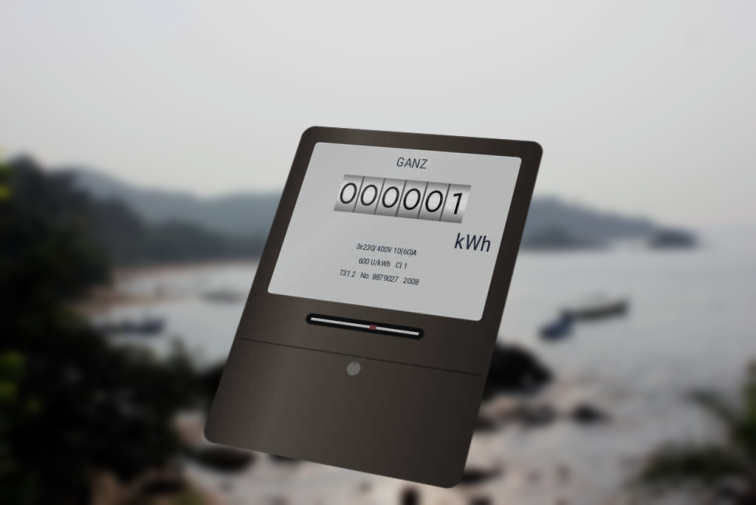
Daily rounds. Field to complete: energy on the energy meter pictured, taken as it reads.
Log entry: 1 kWh
